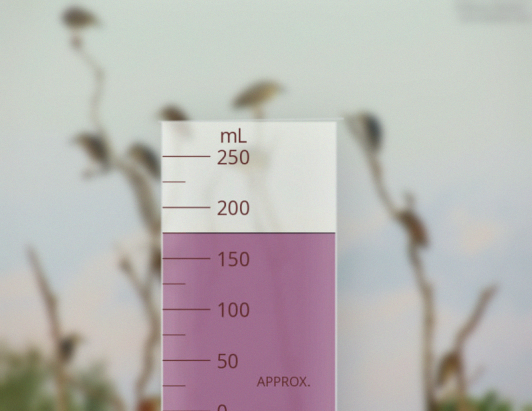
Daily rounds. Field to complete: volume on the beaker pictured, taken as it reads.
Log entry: 175 mL
